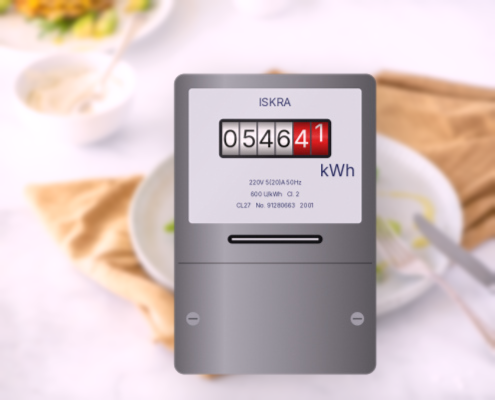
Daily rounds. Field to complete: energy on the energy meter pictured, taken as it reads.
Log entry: 546.41 kWh
